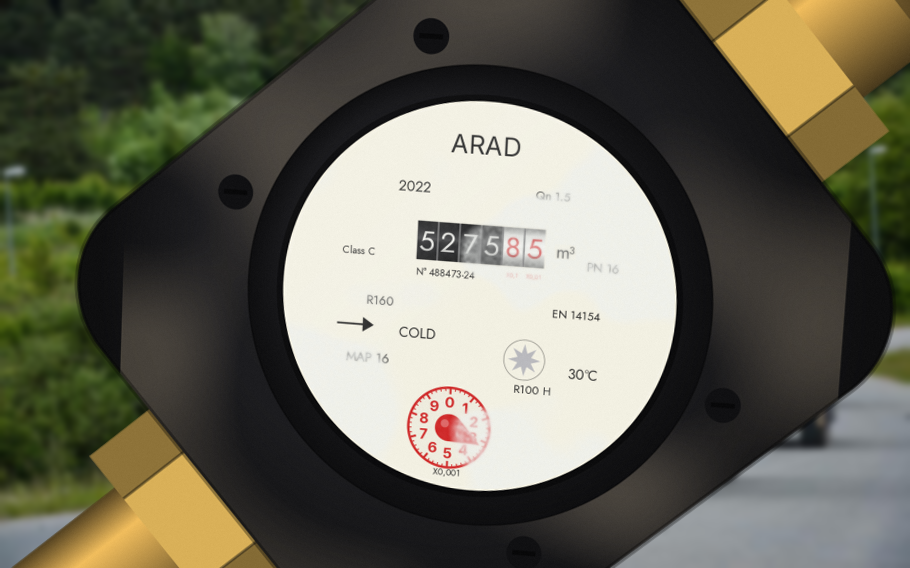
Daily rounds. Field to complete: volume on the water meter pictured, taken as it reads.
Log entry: 5275.853 m³
